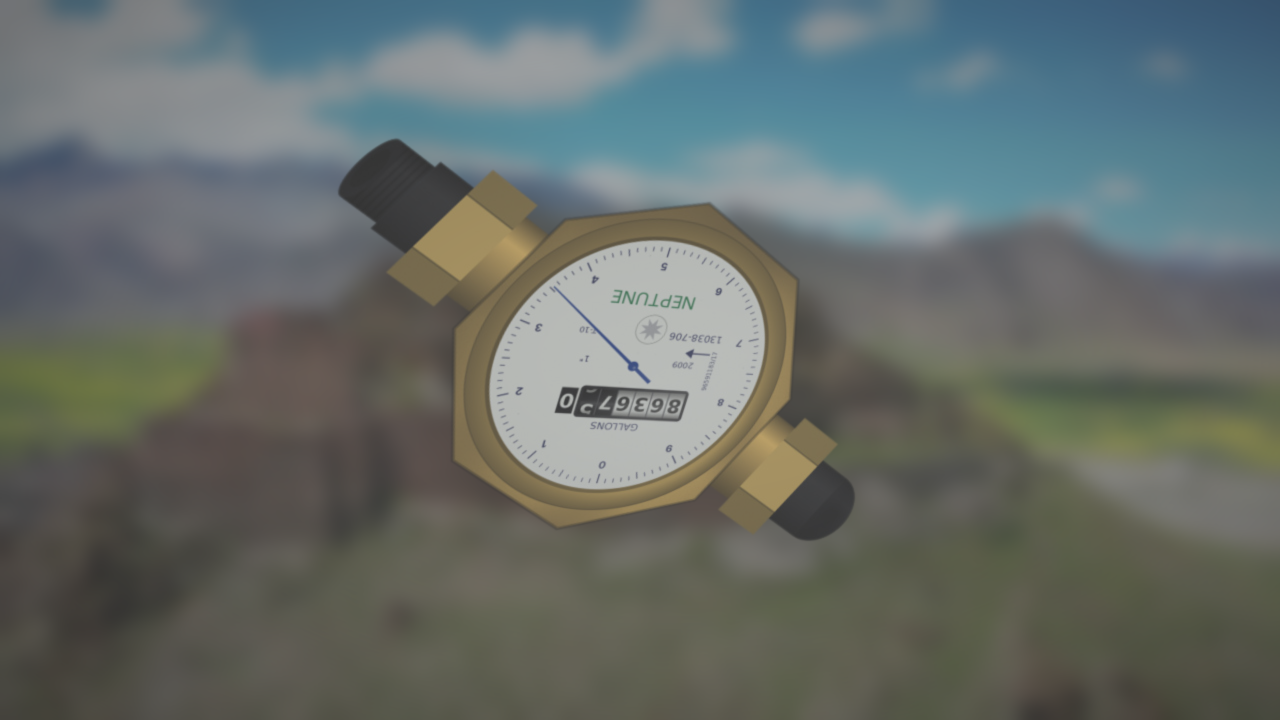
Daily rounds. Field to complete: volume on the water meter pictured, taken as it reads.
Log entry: 8636753.5 gal
